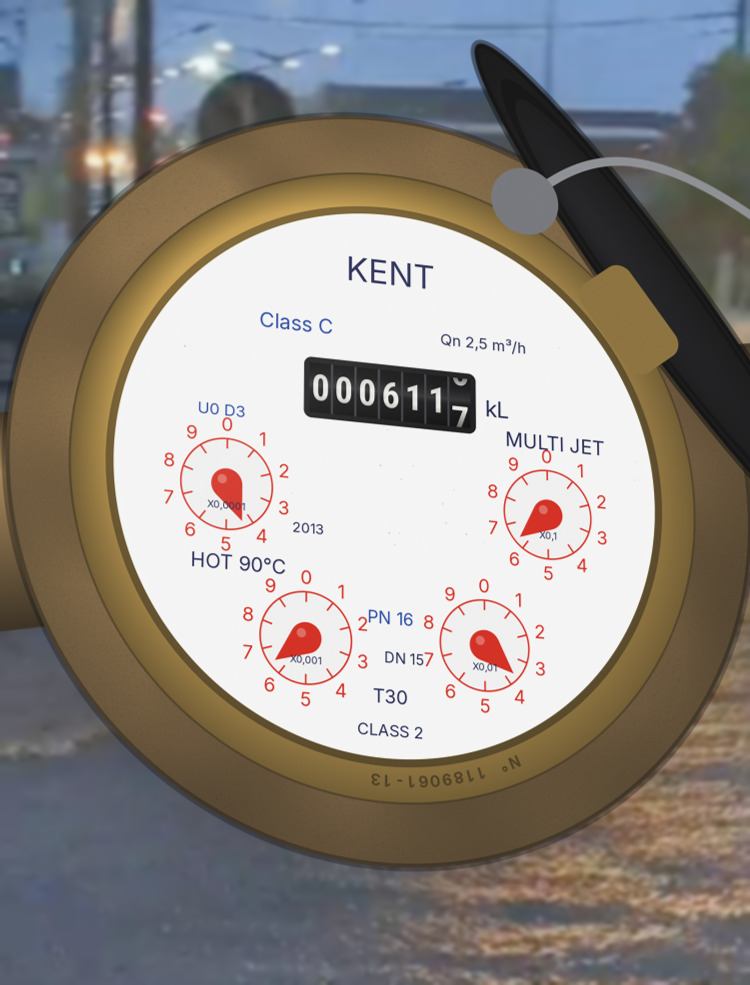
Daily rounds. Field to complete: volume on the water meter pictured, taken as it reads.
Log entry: 6116.6364 kL
